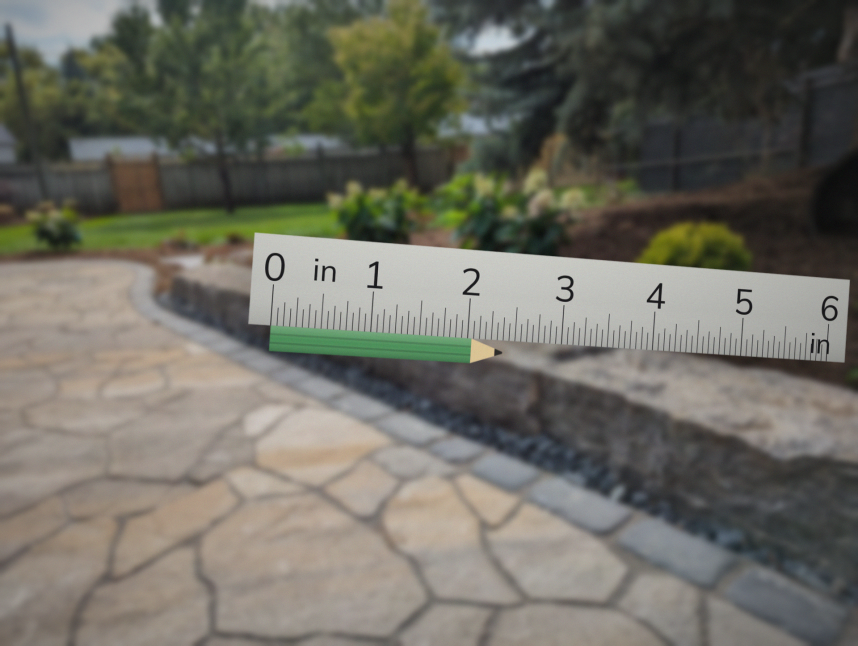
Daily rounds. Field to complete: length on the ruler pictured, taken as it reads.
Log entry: 2.375 in
